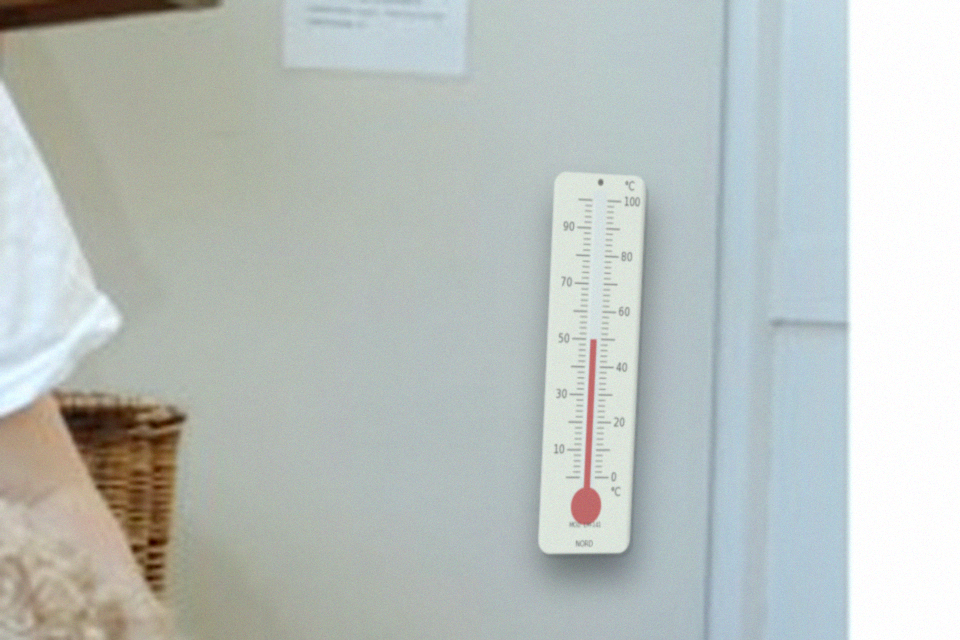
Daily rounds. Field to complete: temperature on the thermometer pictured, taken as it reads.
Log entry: 50 °C
